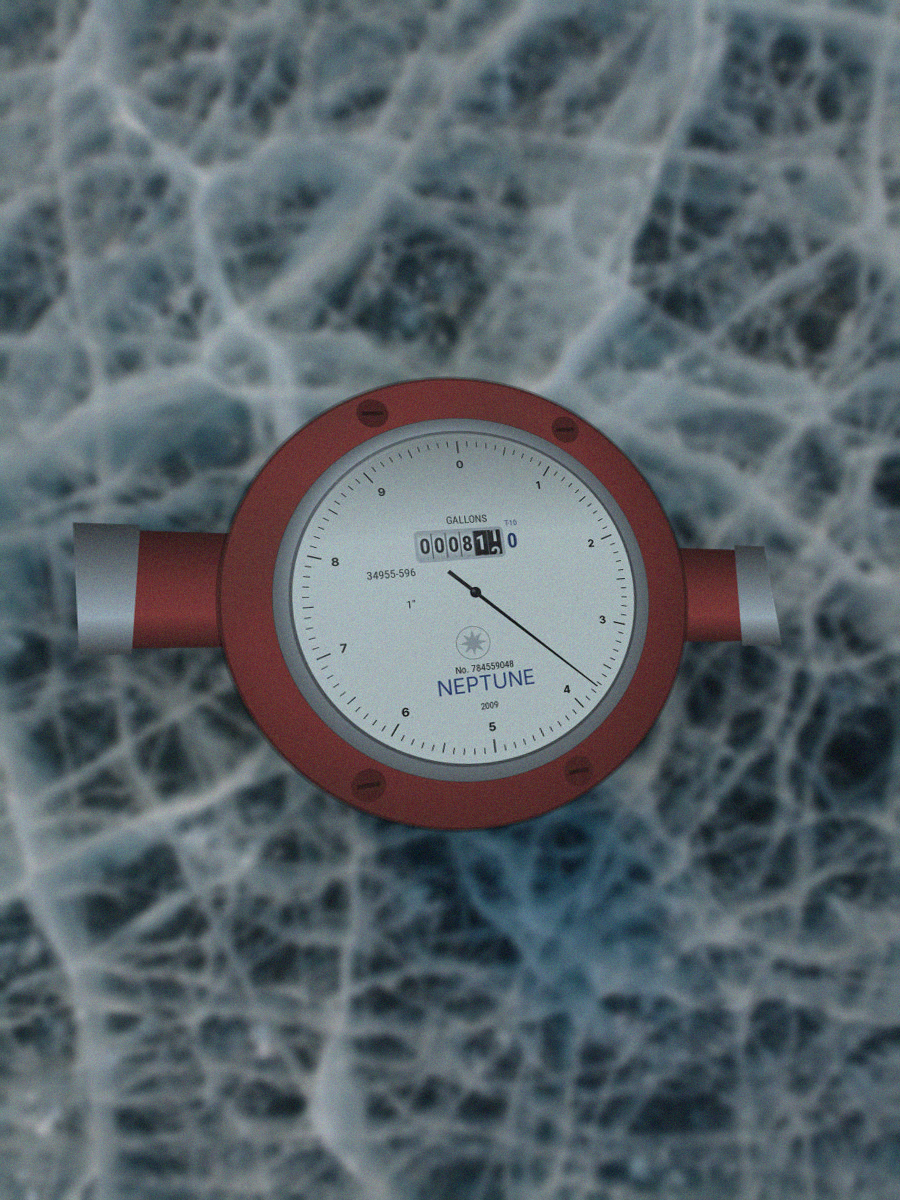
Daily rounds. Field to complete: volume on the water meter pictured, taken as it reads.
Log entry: 8113.7 gal
